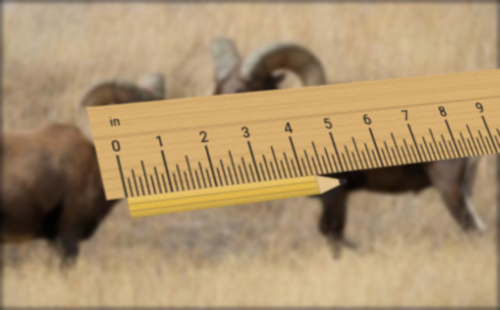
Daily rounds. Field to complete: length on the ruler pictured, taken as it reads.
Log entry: 5 in
